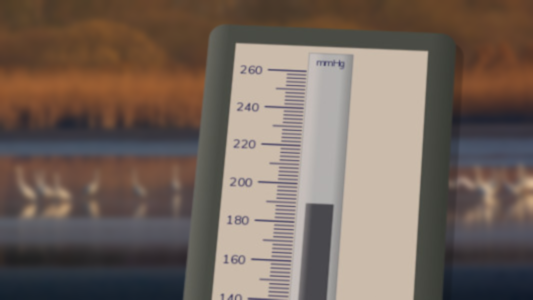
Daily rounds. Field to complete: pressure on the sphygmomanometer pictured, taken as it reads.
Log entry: 190 mmHg
